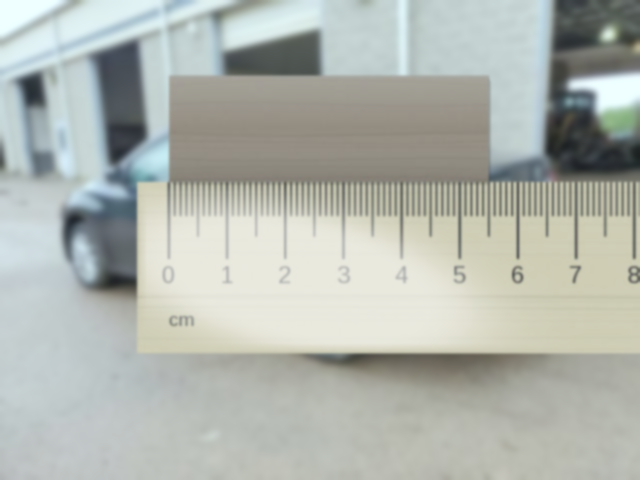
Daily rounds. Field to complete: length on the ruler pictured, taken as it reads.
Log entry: 5.5 cm
